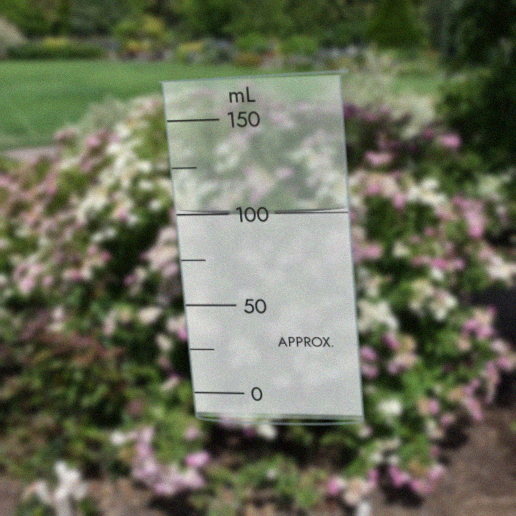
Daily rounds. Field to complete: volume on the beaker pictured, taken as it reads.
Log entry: 100 mL
